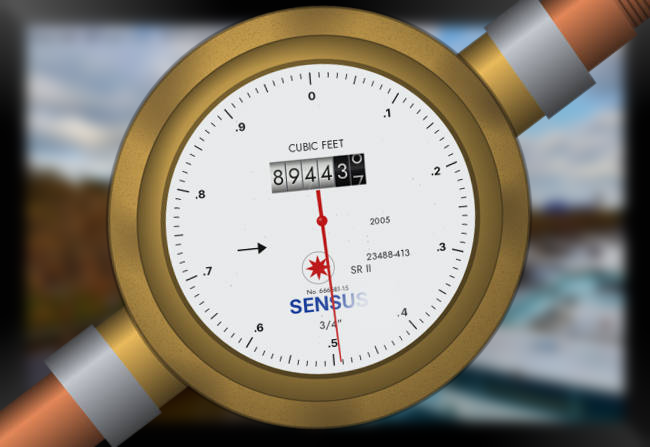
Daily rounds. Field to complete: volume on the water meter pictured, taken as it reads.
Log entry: 894436.49 ft³
